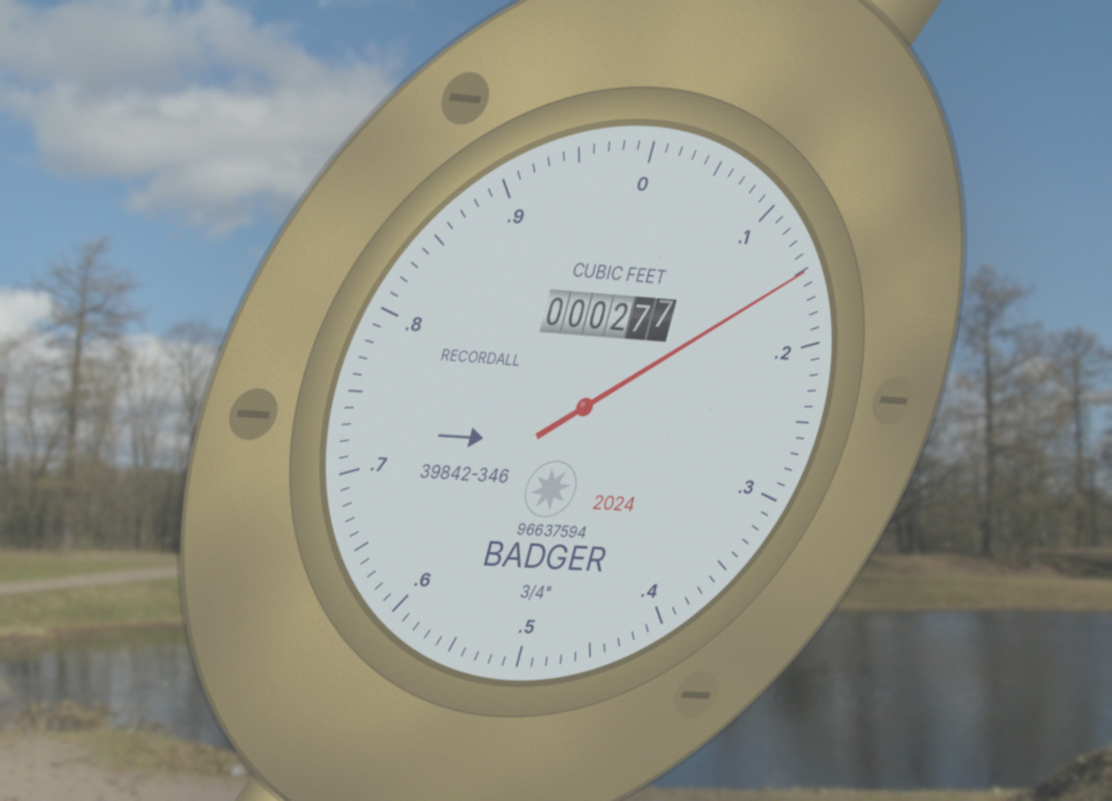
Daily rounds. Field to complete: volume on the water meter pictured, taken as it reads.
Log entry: 277.15 ft³
